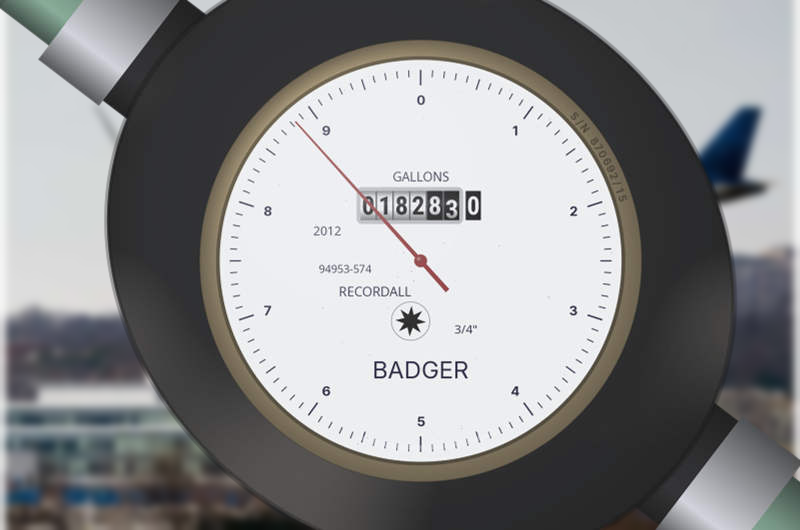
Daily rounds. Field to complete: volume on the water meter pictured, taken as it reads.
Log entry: 182828.8 gal
